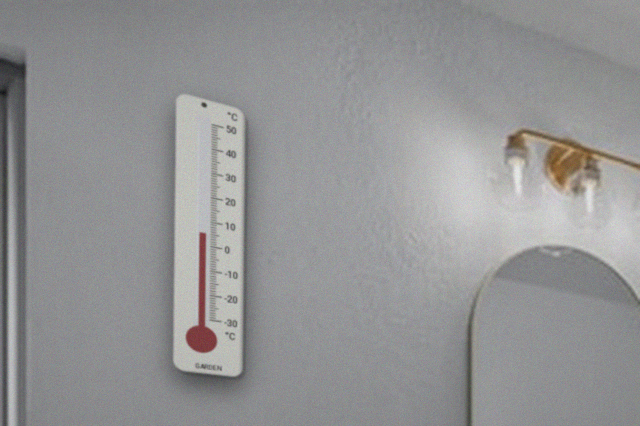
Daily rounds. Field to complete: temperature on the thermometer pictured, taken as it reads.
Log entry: 5 °C
